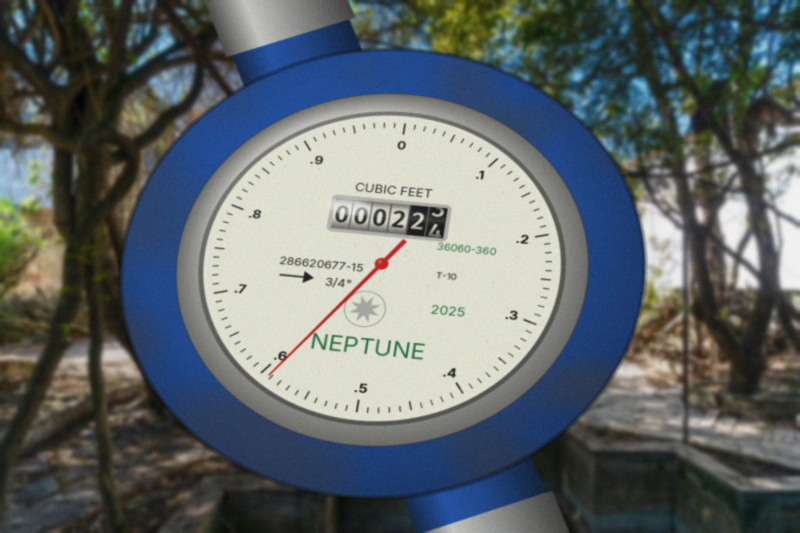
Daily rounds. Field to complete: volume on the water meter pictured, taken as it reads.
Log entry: 223.59 ft³
